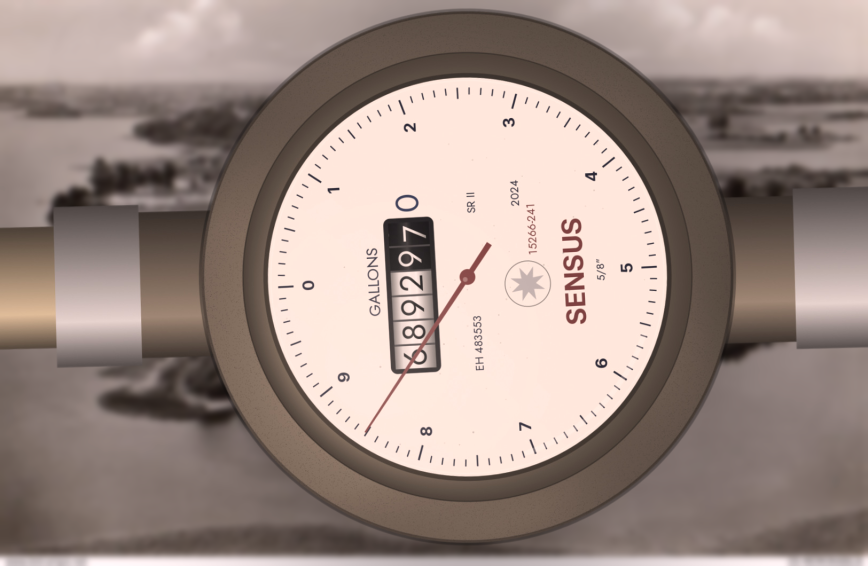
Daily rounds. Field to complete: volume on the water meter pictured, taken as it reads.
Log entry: 6892968.5 gal
